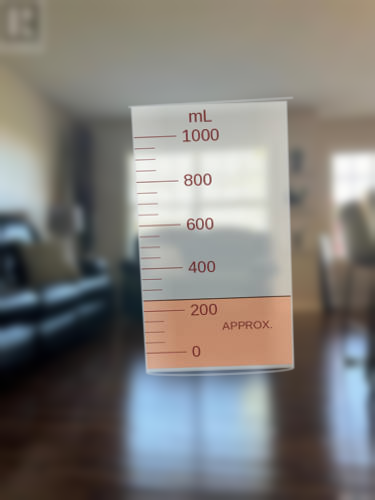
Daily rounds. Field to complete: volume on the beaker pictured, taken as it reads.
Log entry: 250 mL
